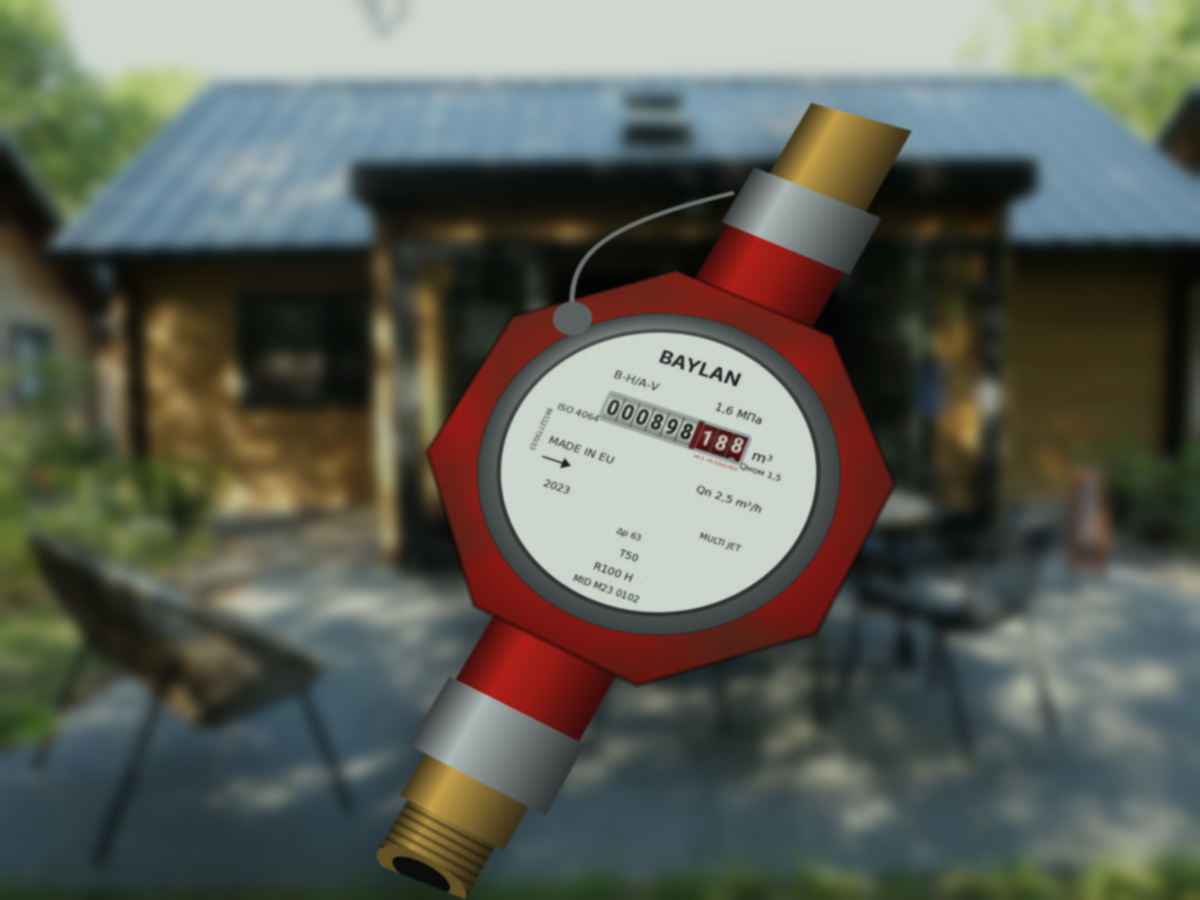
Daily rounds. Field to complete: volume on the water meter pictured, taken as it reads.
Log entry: 898.188 m³
